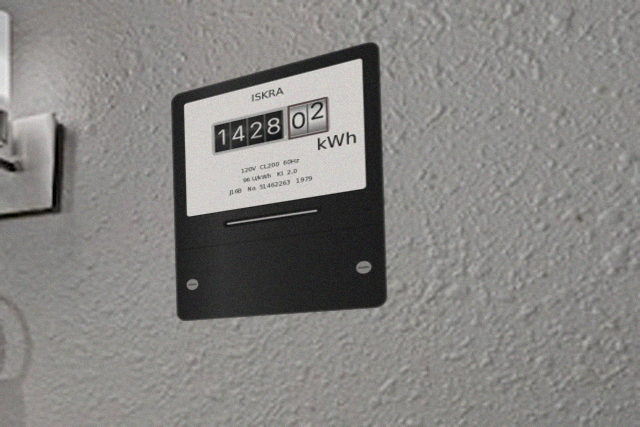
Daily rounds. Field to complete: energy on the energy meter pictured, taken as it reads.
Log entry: 1428.02 kWh
